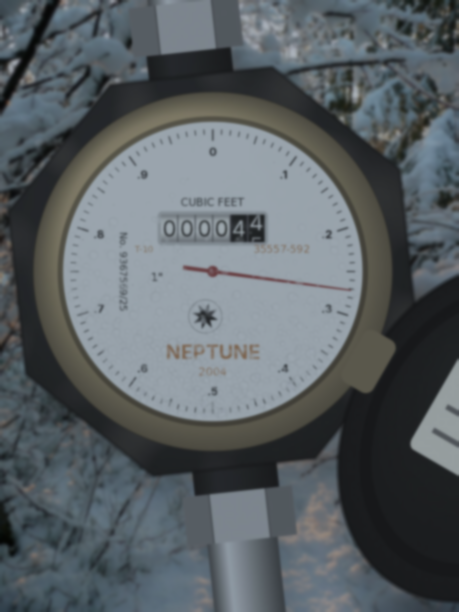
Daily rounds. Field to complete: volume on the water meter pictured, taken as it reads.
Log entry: 44.27 ft³
